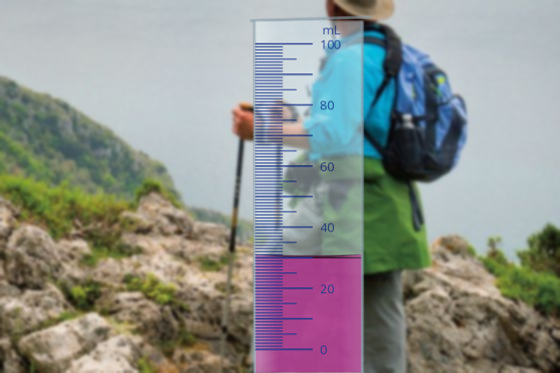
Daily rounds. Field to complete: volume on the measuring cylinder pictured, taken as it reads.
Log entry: 30 mL
